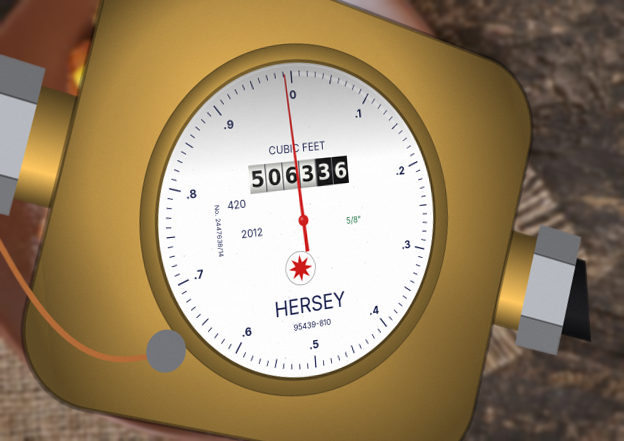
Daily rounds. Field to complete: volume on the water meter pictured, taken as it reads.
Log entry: 506335.99 ft³
